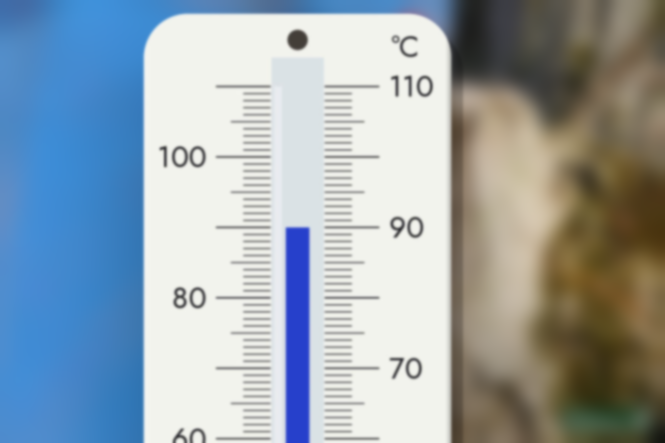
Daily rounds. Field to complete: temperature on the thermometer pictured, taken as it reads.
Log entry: 90 °C
